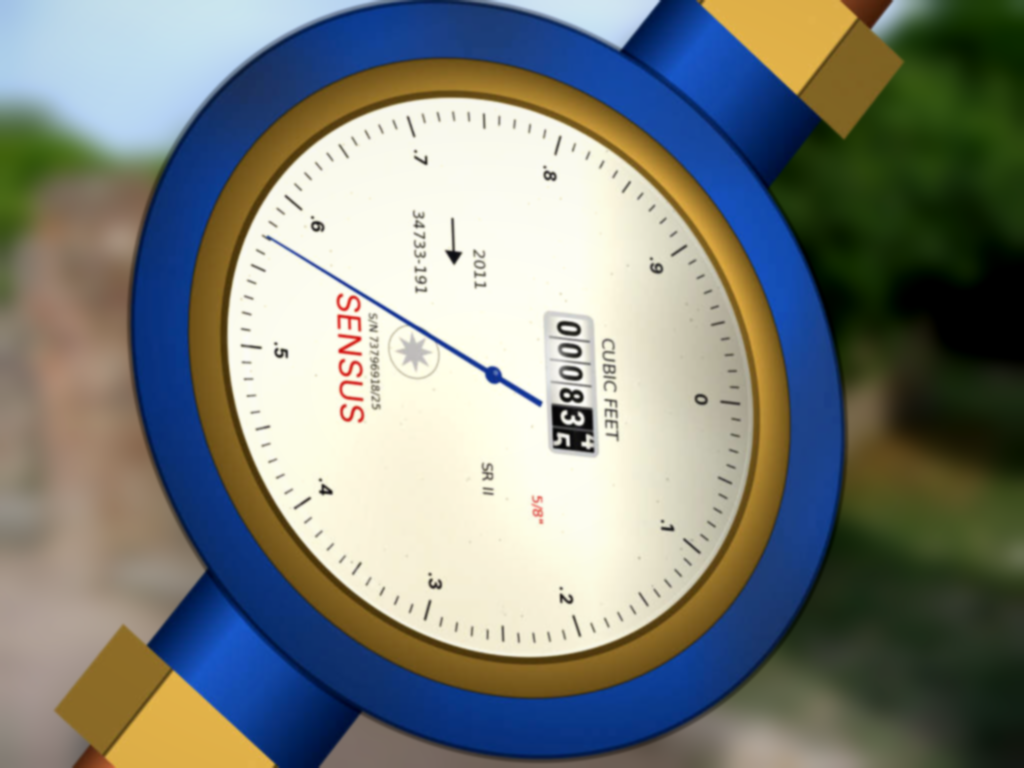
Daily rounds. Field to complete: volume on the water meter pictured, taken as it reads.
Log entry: 834.57 ft³
